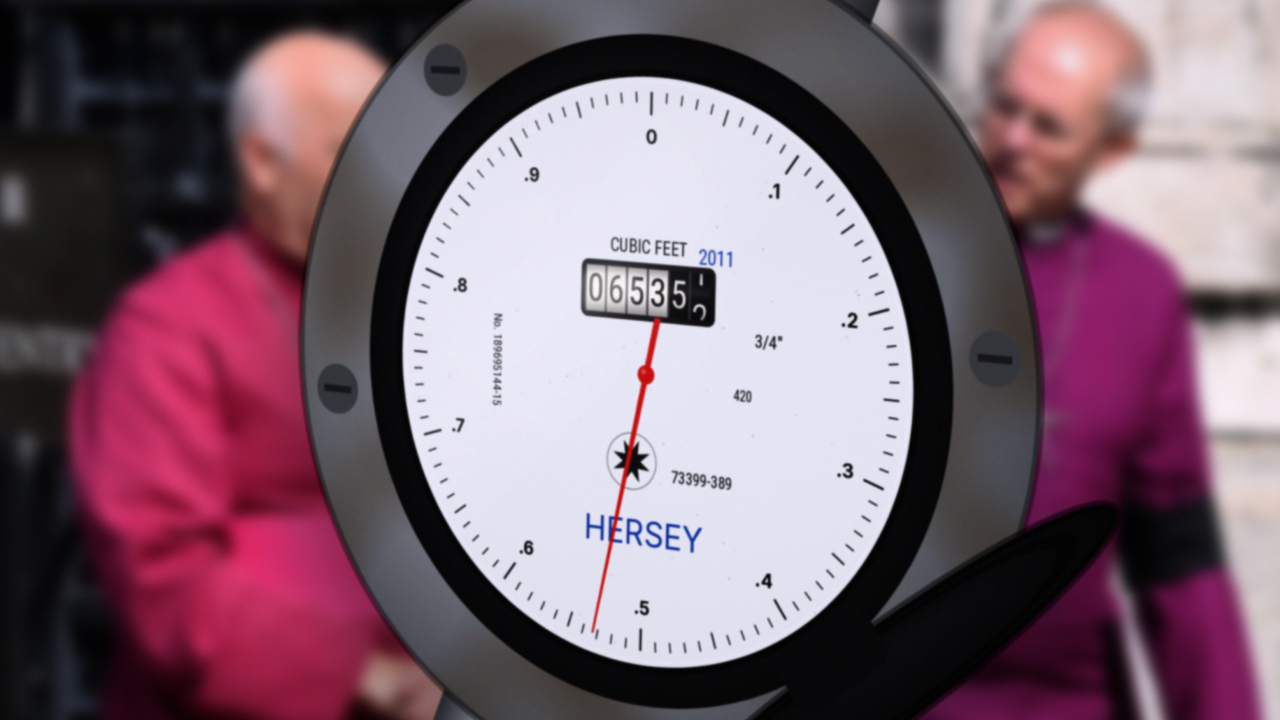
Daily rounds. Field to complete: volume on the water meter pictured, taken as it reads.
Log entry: 65351.53 ft³
